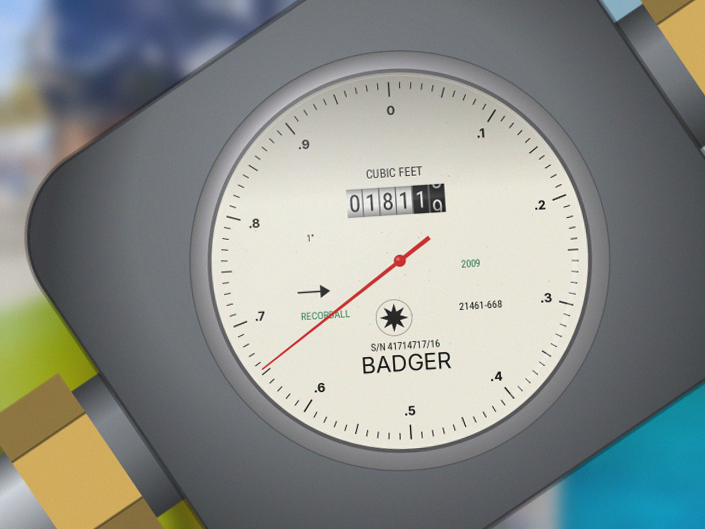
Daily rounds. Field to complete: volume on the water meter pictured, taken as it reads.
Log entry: 18118.65 ft³
